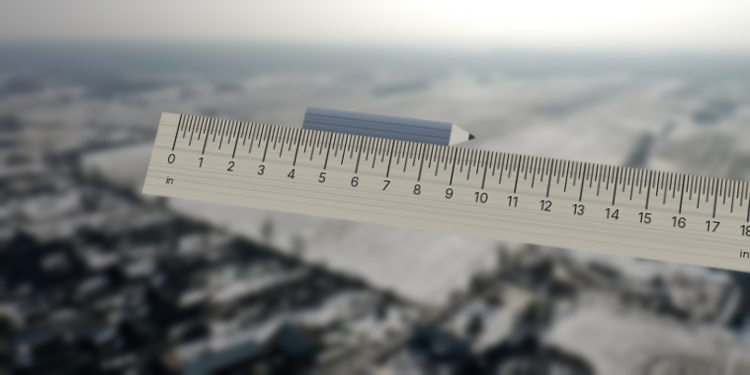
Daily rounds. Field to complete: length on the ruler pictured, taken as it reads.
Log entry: 5.5 in
